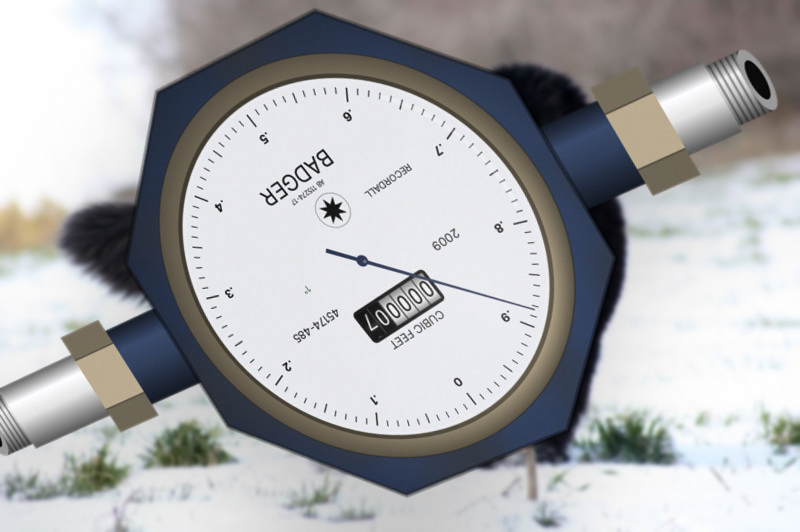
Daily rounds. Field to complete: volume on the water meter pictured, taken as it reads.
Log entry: 6.88 ft³
